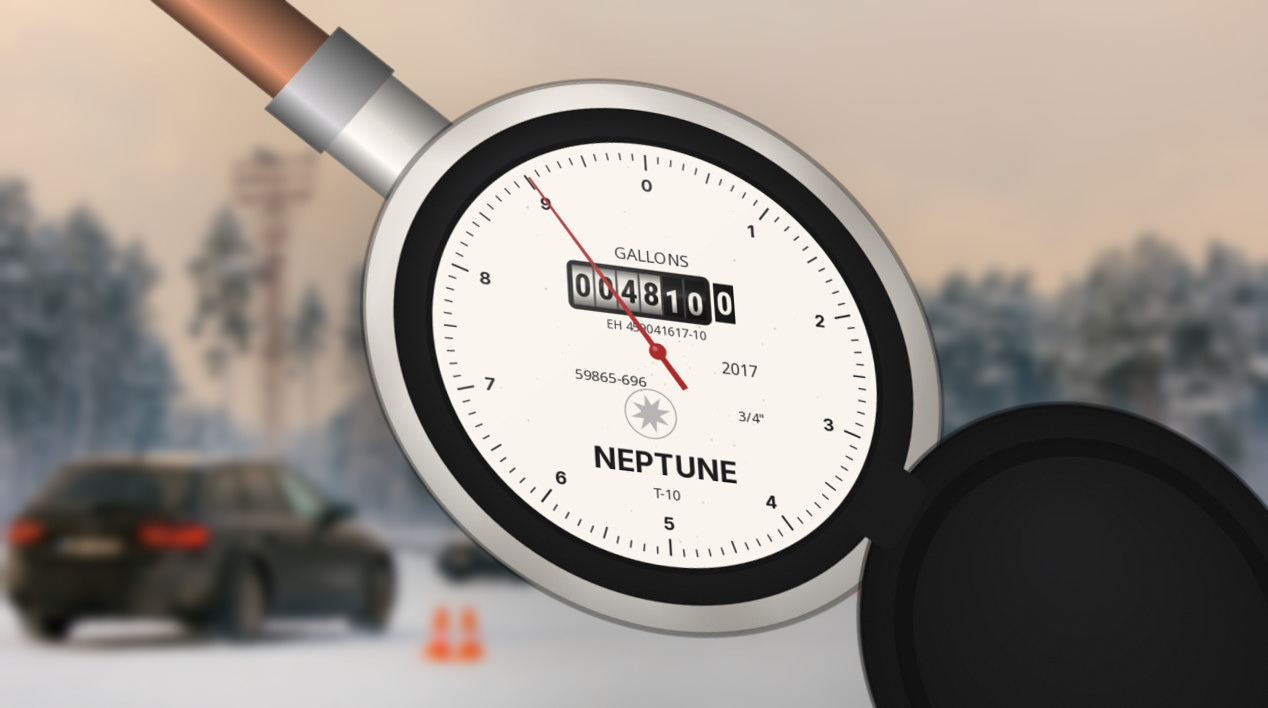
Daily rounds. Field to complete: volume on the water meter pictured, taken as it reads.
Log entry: 48099.0 gal
